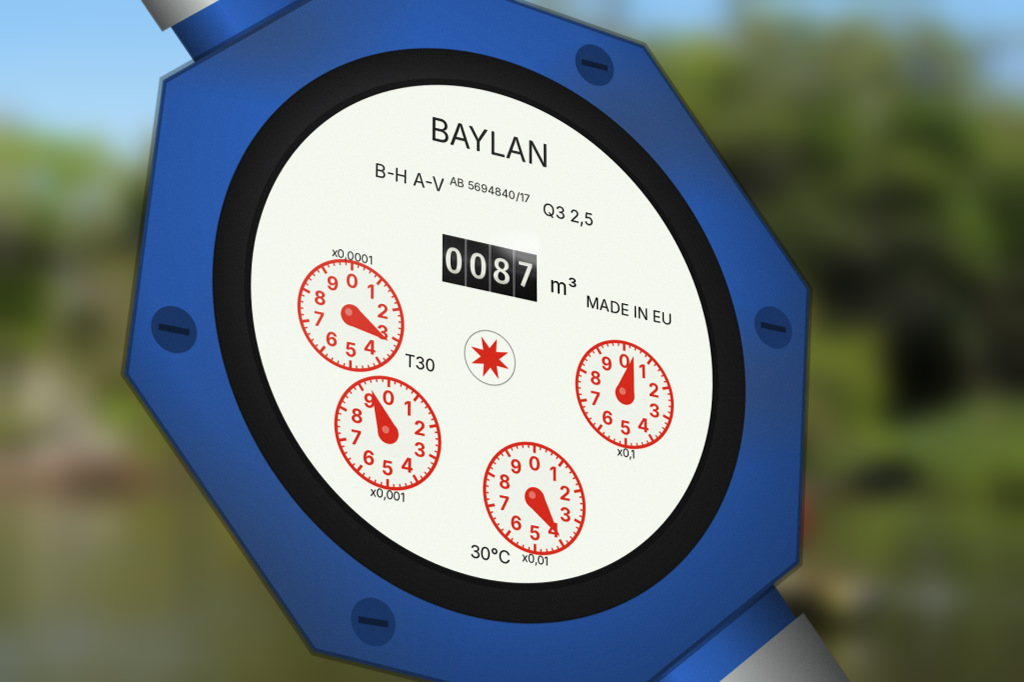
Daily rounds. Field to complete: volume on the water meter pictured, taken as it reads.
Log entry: 87.0393 m³
